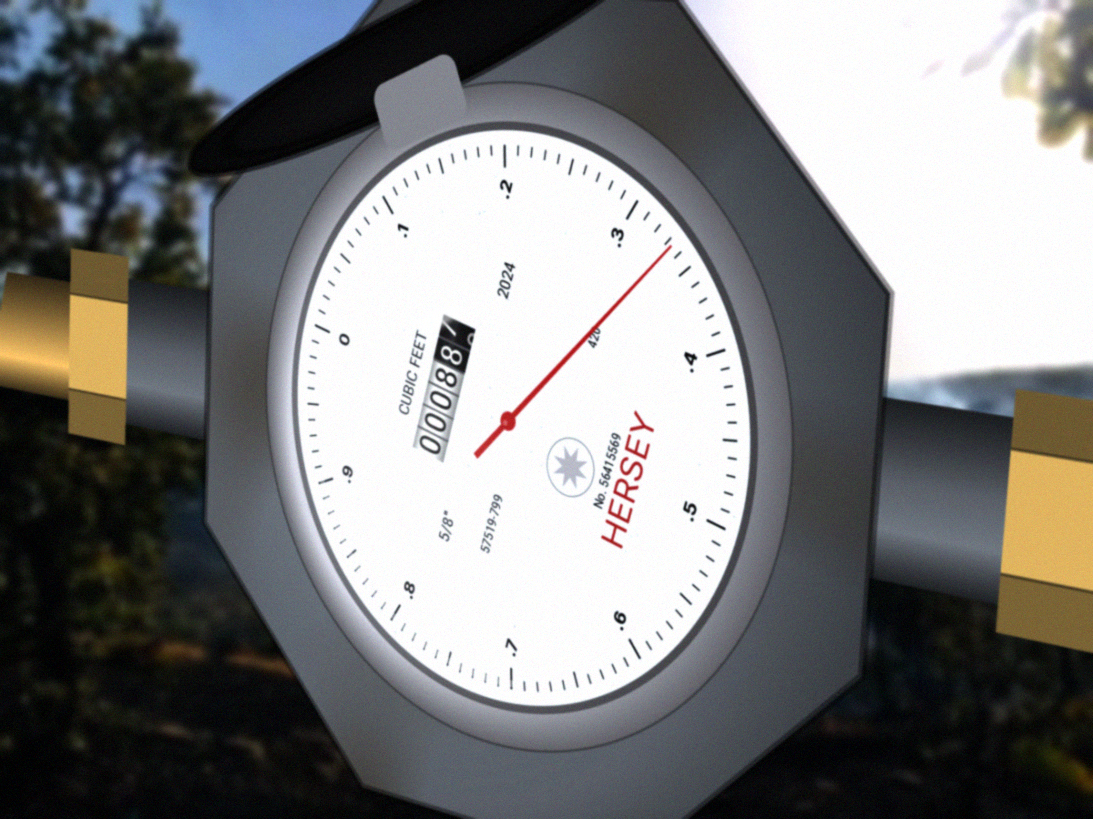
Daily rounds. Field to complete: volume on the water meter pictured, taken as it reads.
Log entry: 887.33 ft³
